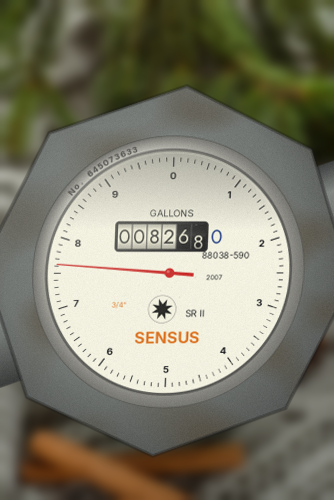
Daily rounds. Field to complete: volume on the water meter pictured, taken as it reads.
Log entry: 82677.6 gal
